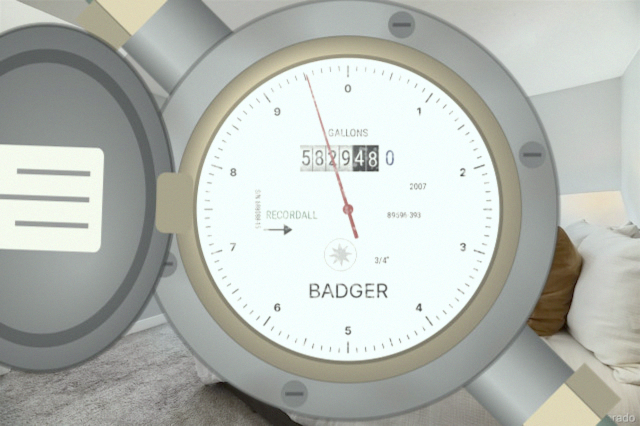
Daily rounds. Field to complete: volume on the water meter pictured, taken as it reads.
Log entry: 5829479.5 gal
